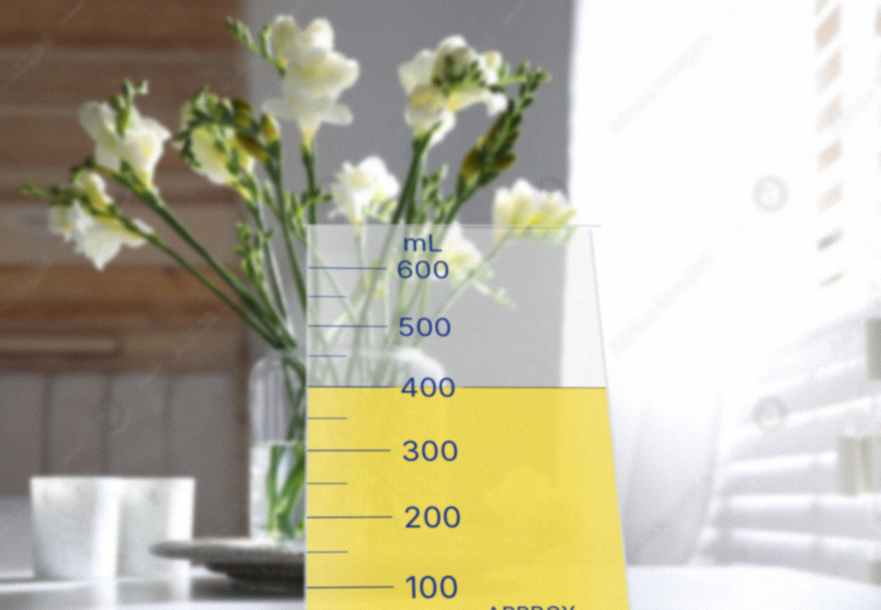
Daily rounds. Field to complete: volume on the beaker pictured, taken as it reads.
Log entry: 400 mL
